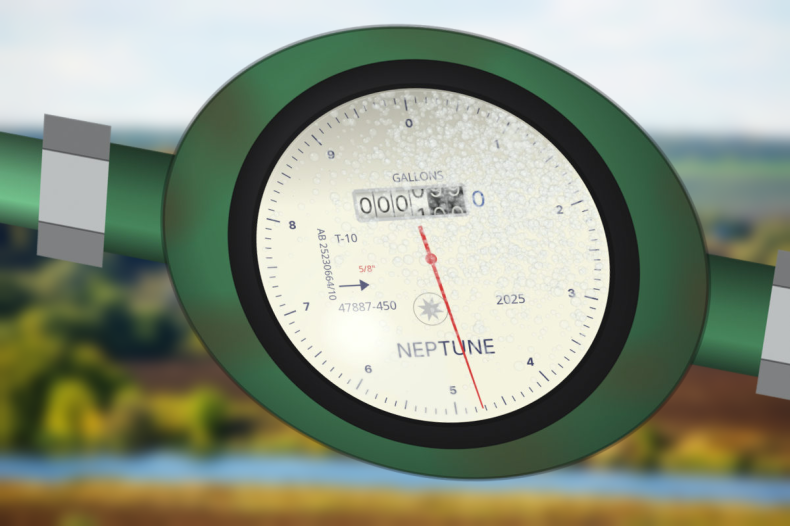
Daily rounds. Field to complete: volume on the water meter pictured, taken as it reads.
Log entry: 994.7 gal
